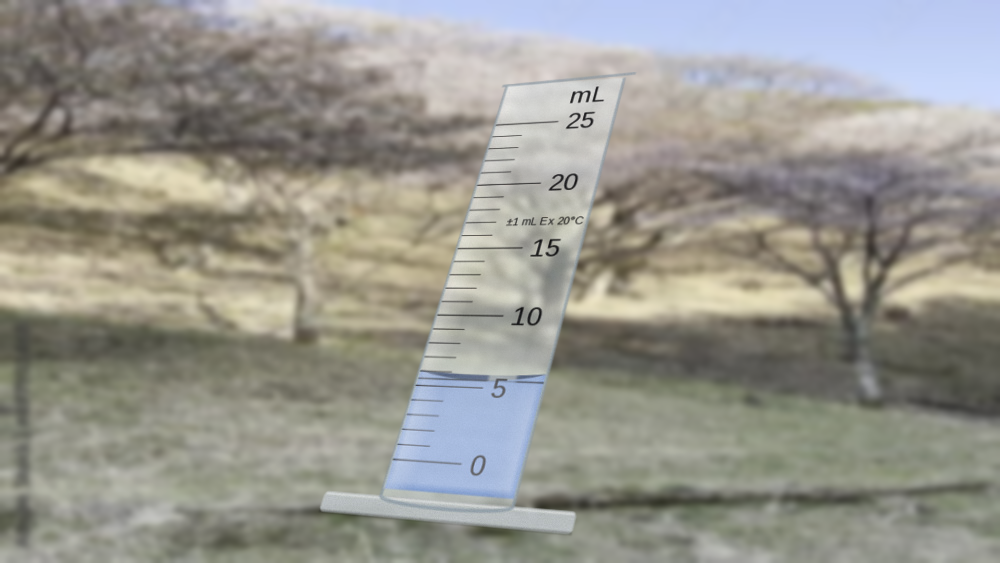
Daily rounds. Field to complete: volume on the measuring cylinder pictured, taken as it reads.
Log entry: 5.5 mL
